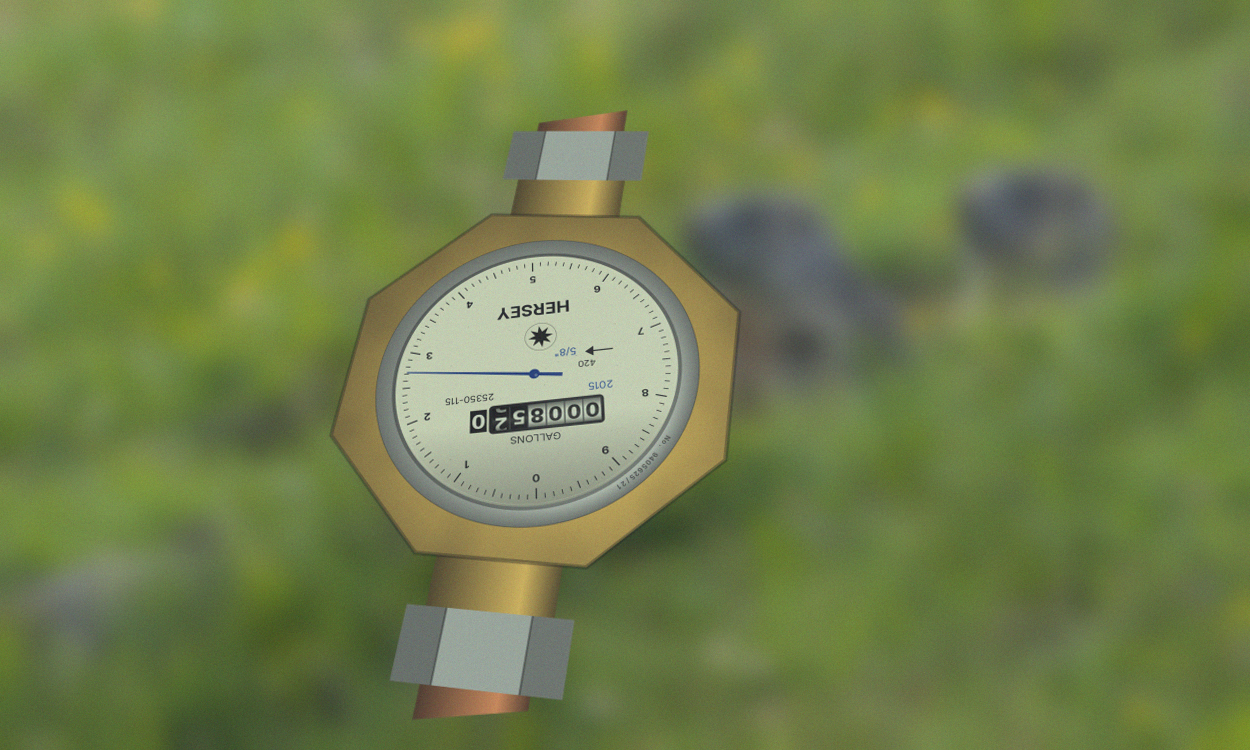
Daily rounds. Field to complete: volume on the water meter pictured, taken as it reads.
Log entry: 8522.7 gal
